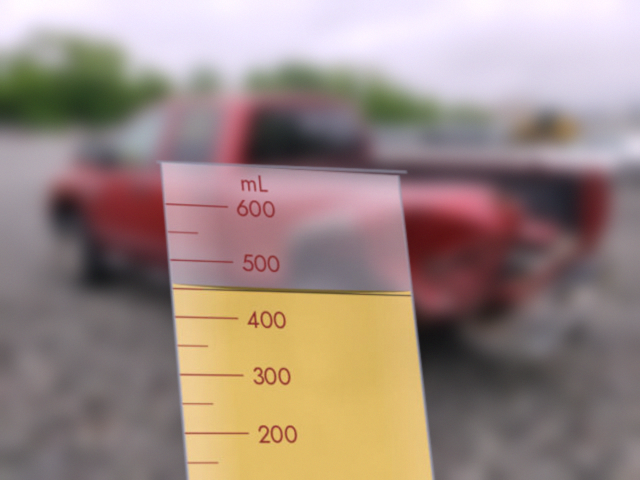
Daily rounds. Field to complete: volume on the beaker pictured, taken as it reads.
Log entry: 450 mL
